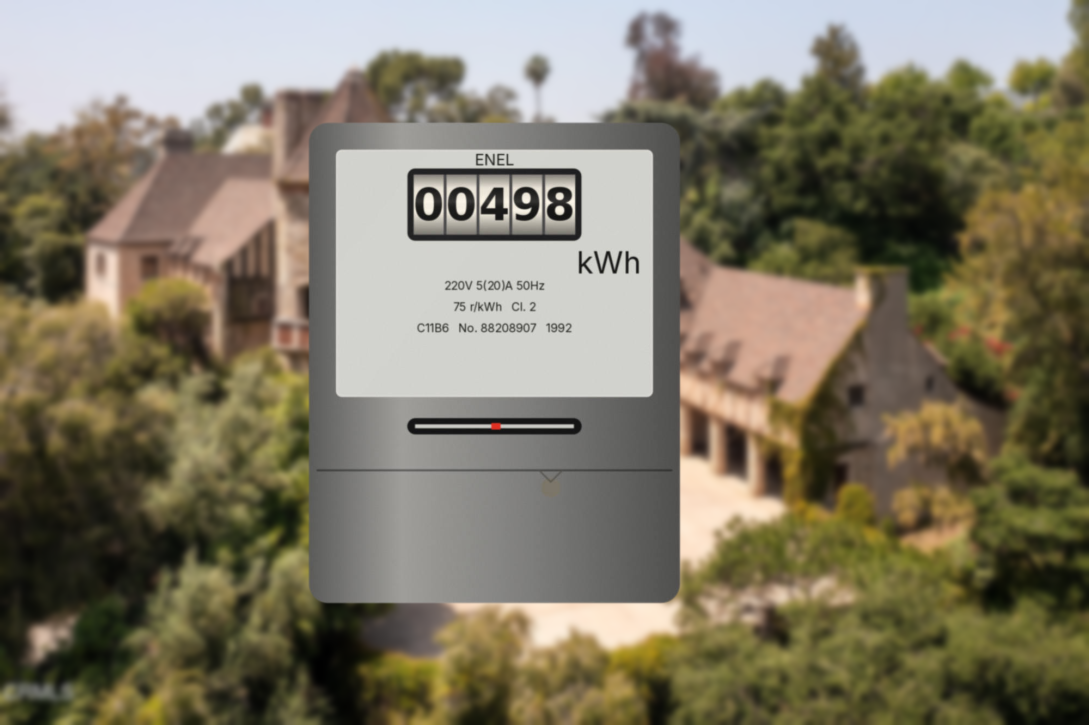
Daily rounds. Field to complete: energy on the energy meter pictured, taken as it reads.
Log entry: 498 kWh
